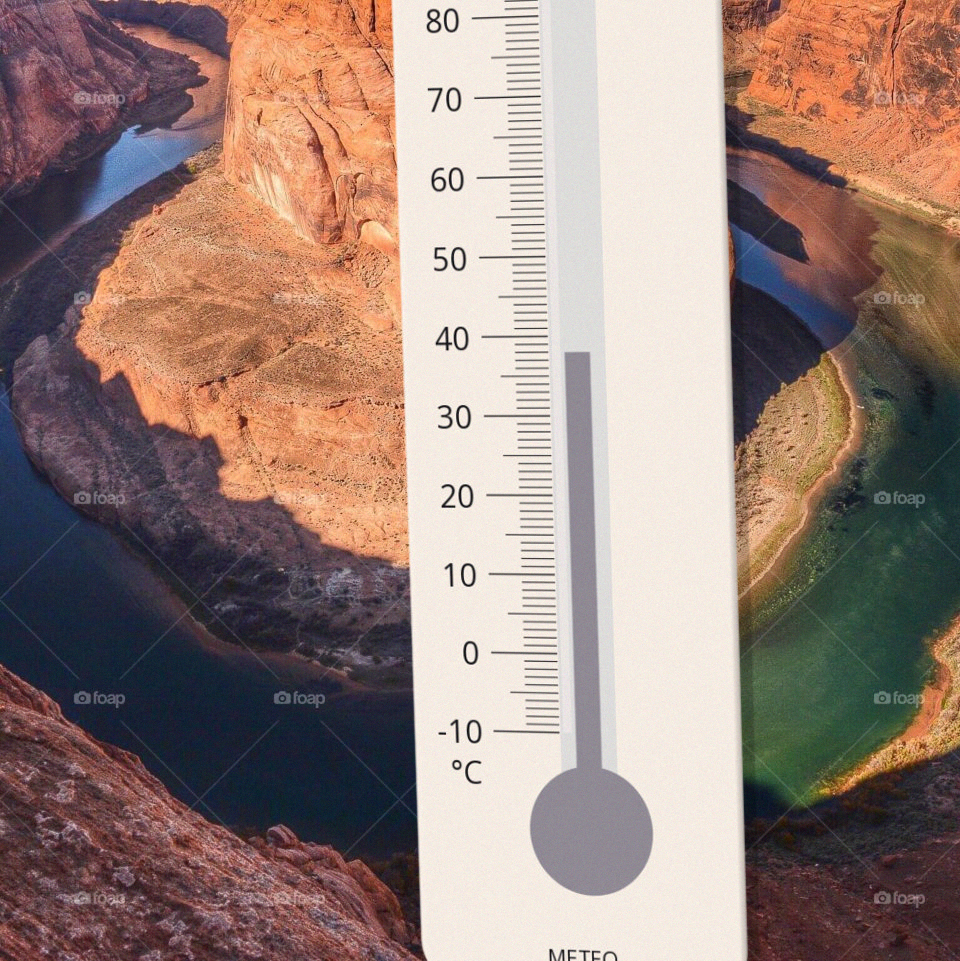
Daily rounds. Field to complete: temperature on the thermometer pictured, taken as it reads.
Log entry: 38 °C
